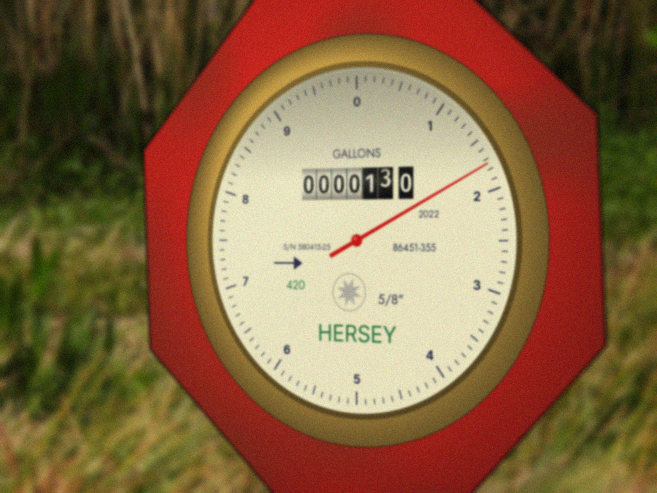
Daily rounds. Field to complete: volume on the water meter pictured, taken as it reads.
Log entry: 131.7 gal
